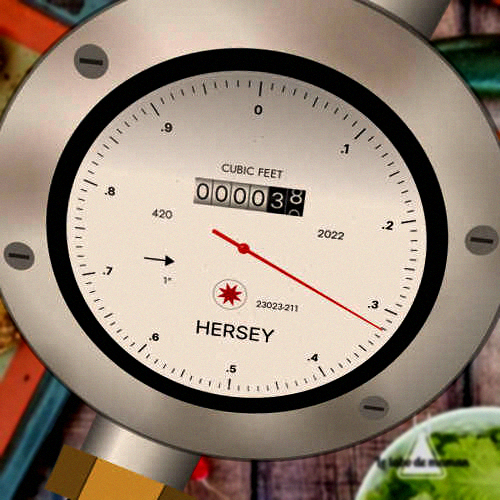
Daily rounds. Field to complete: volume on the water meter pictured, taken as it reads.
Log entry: 38.32 ft³
